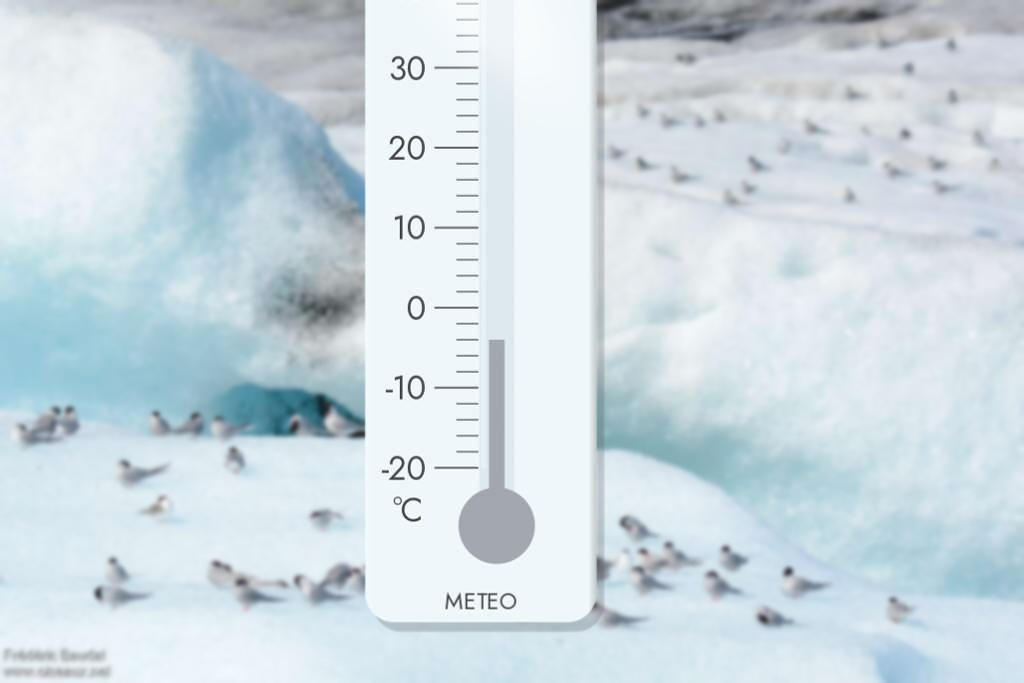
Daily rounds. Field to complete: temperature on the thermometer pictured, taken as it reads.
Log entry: -4 °C
